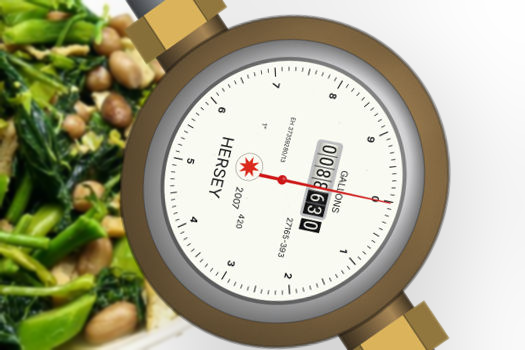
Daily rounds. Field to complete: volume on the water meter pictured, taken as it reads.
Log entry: 88630.0 gal
